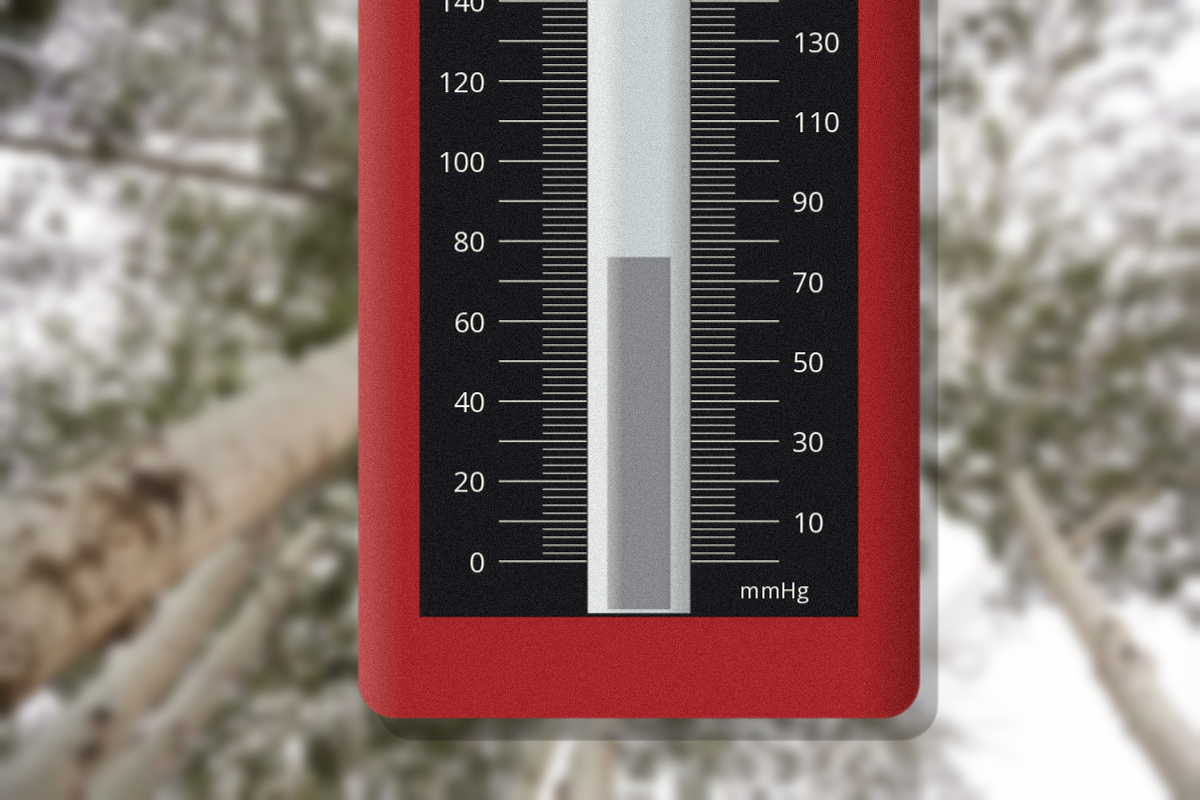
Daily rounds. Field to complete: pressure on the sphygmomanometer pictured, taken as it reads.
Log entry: 76 mmHg
